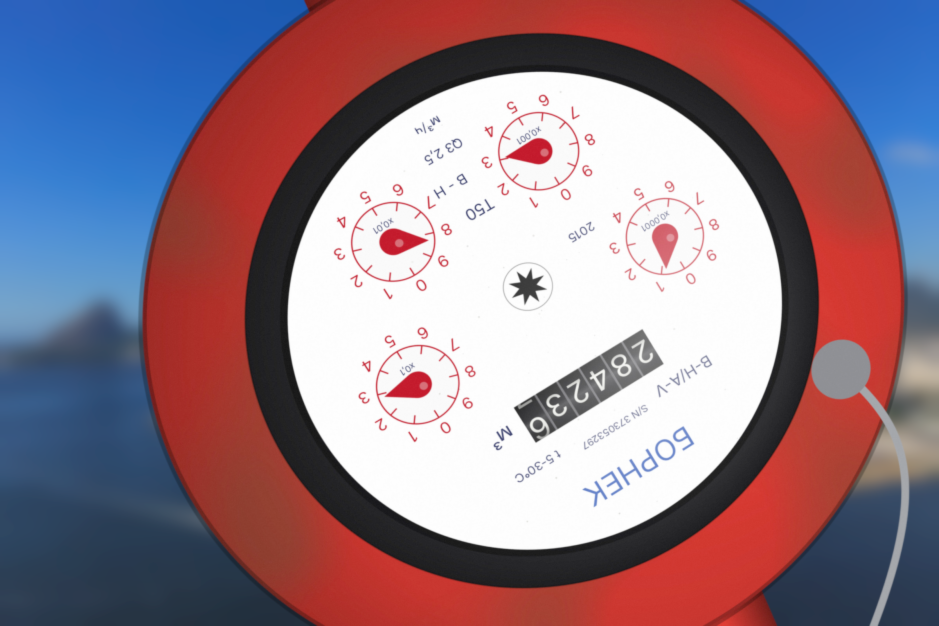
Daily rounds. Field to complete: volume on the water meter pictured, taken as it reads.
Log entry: 284236.2830 m³
